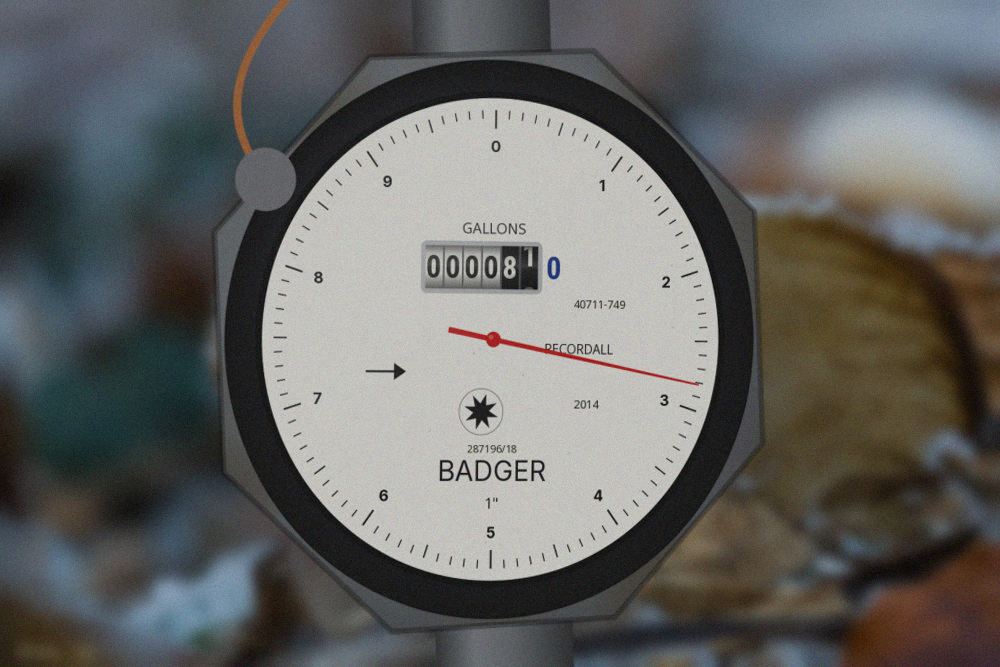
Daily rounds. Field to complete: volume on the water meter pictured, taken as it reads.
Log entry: 812.8 gal
